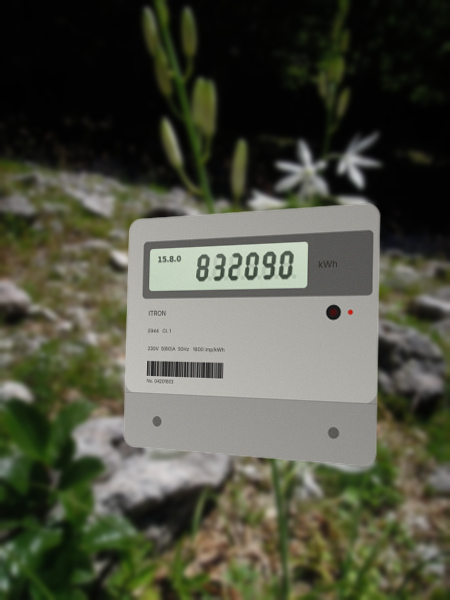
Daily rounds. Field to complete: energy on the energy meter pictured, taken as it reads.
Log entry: 832090 kWh
